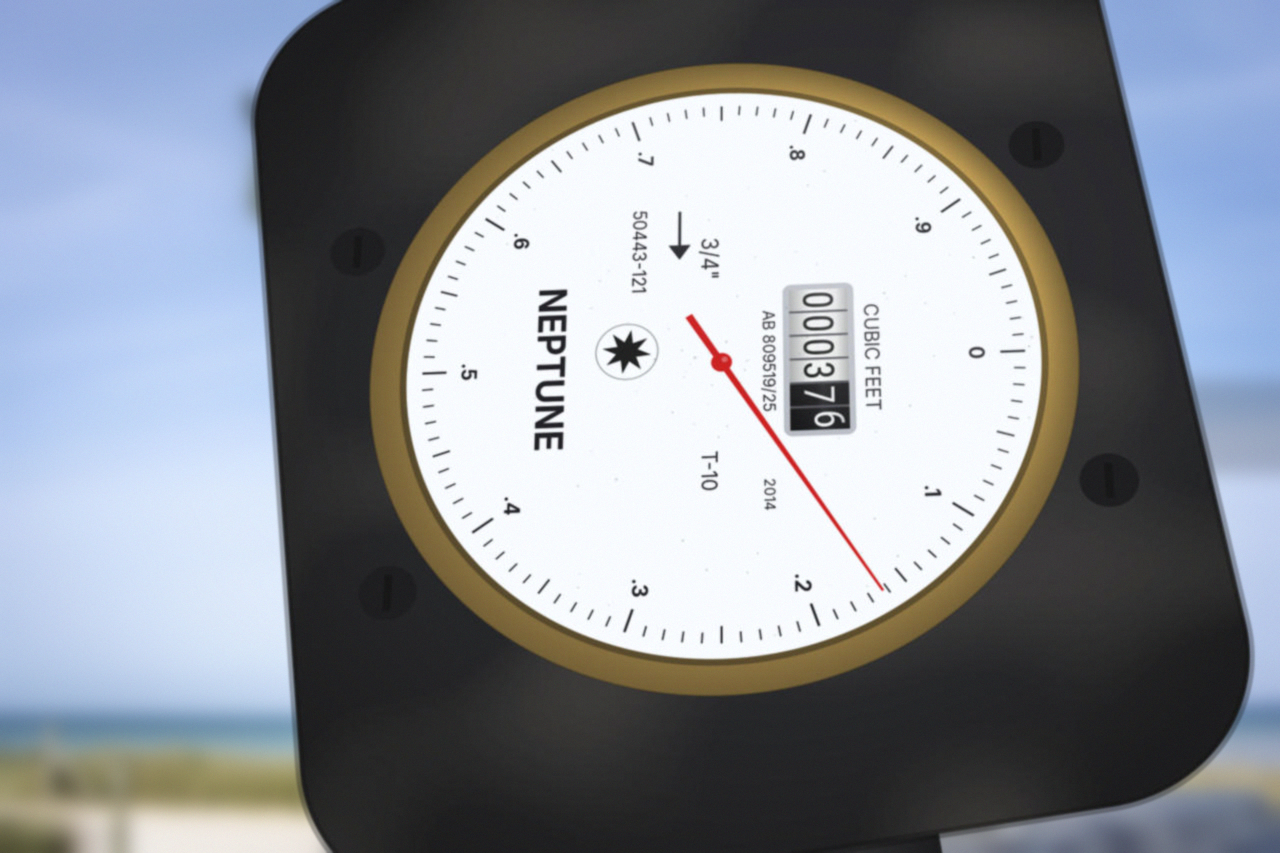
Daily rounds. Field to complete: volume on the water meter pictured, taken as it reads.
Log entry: 376.16 ft³
